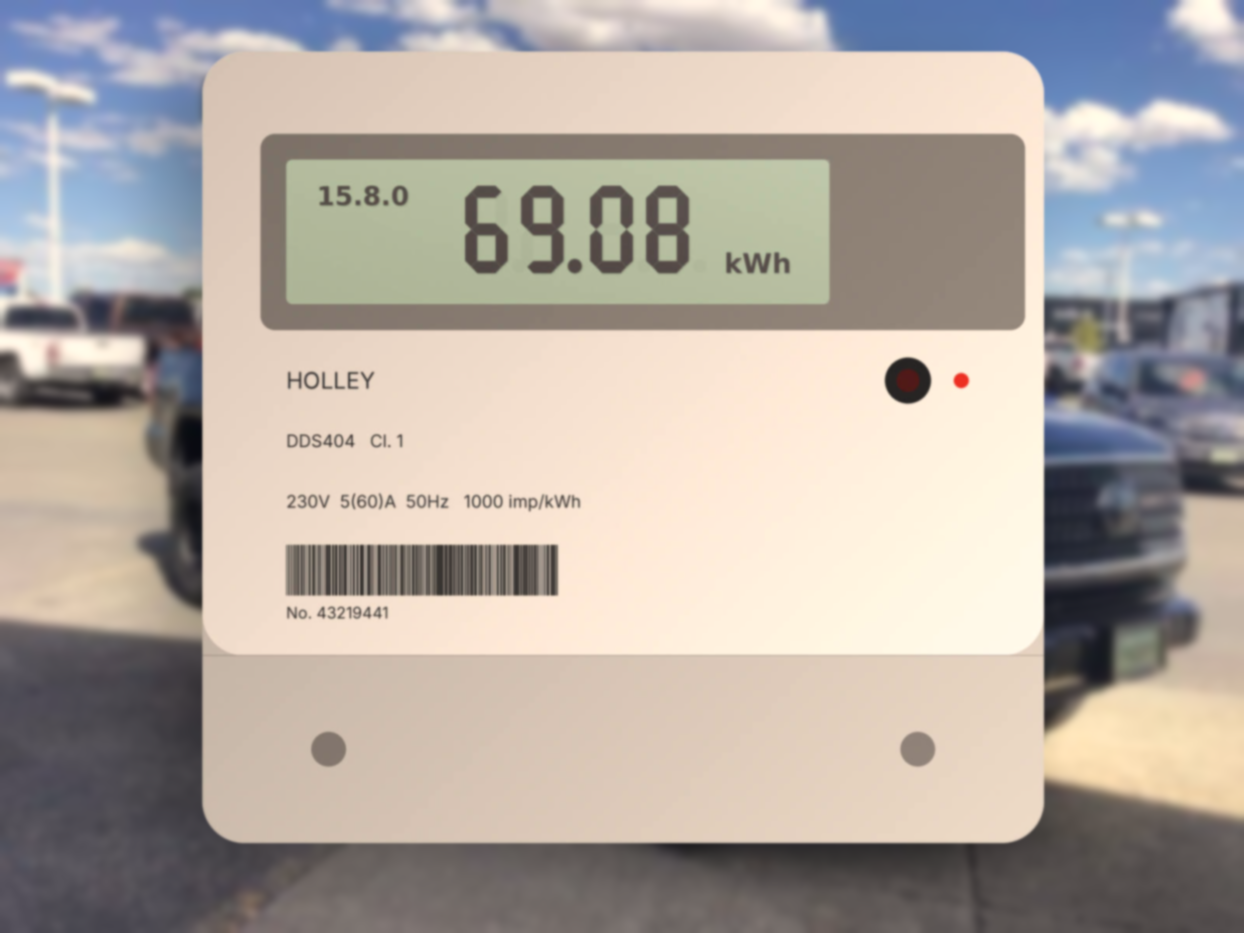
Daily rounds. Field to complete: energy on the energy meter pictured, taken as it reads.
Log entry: 69.08 kWh
